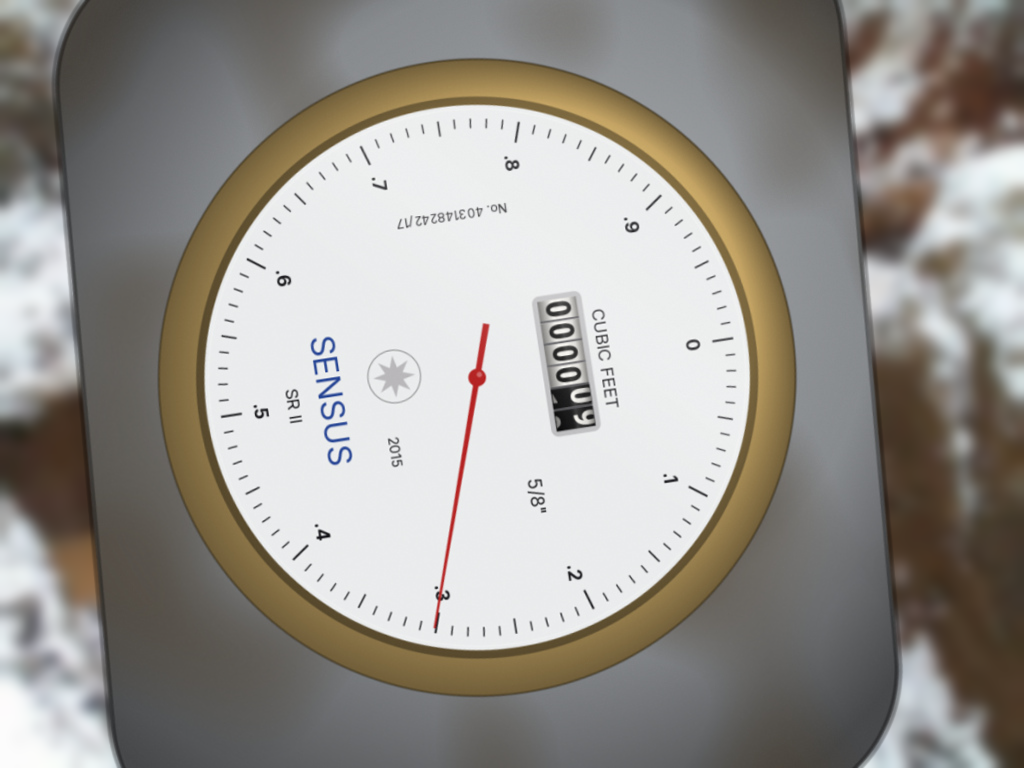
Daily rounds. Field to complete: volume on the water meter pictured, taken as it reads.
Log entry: 9.30 ft³
